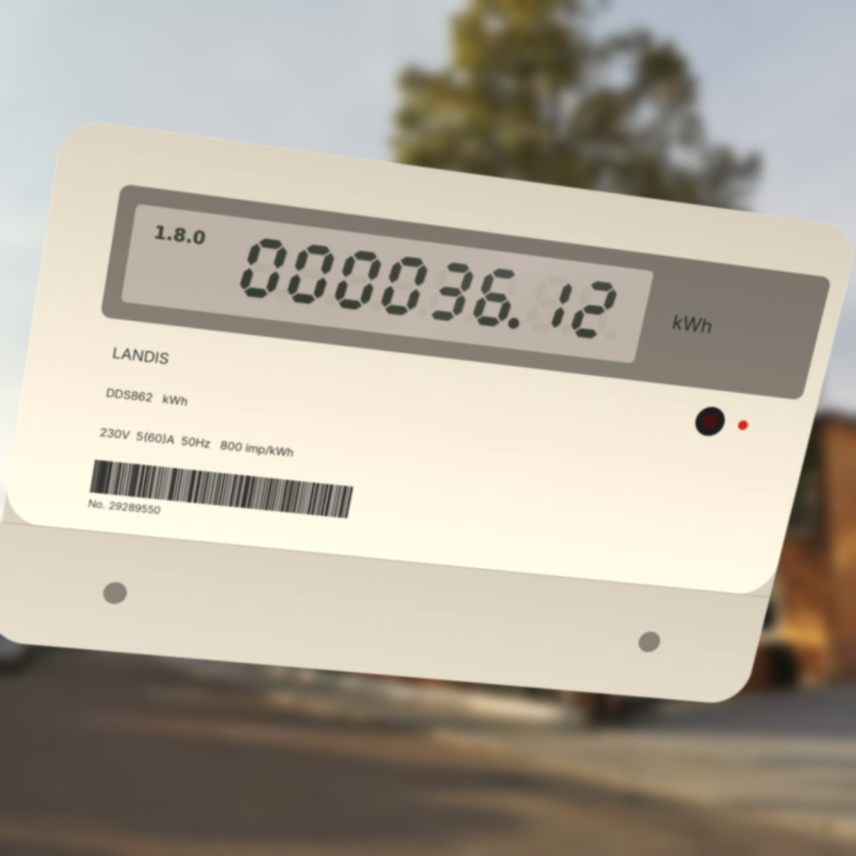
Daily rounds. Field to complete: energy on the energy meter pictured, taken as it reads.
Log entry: 36.12 kWh
